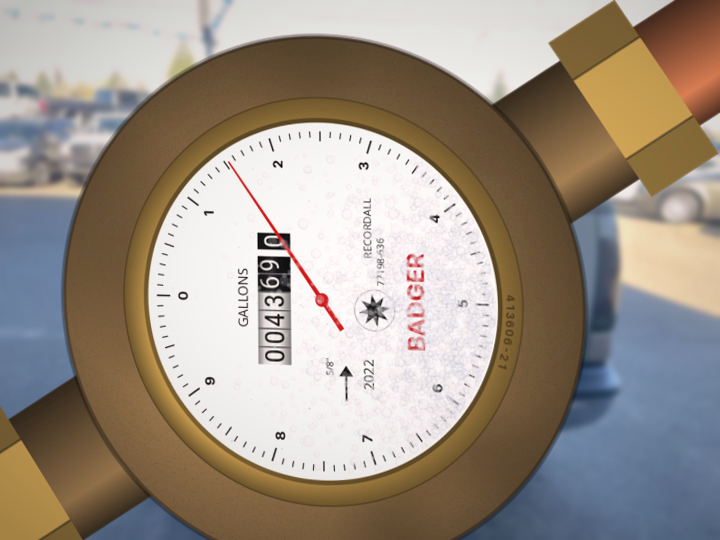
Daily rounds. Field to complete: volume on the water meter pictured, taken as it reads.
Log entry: 43691.5 gal
